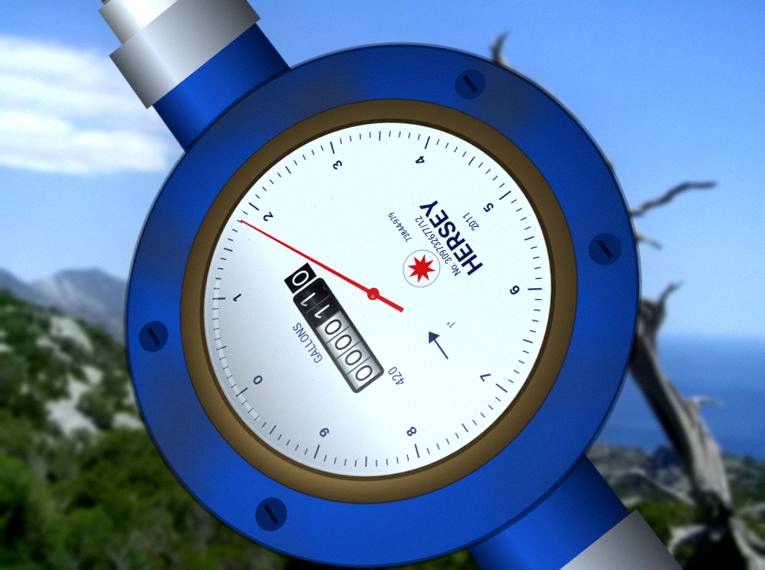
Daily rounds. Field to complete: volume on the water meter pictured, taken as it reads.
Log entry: 111.8 gal
